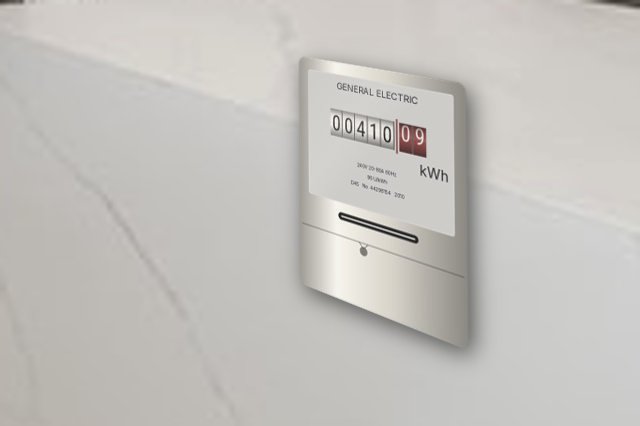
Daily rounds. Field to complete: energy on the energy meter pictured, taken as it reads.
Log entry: 410.09 kWh
